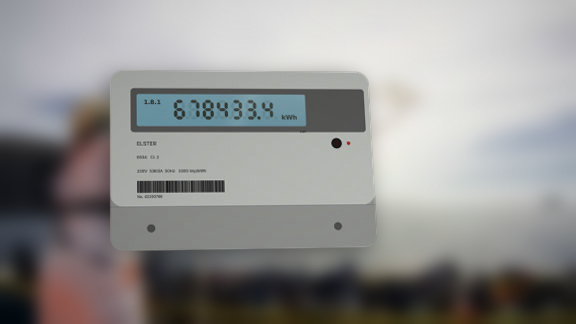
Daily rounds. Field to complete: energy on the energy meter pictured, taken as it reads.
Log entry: 678433.4 kWh
